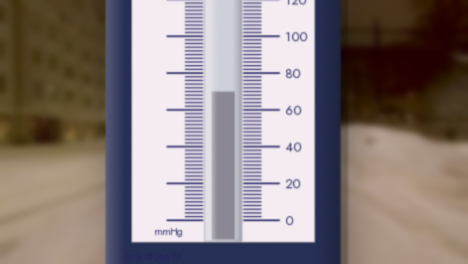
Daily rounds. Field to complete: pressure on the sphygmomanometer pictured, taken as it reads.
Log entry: 70 mmHg
